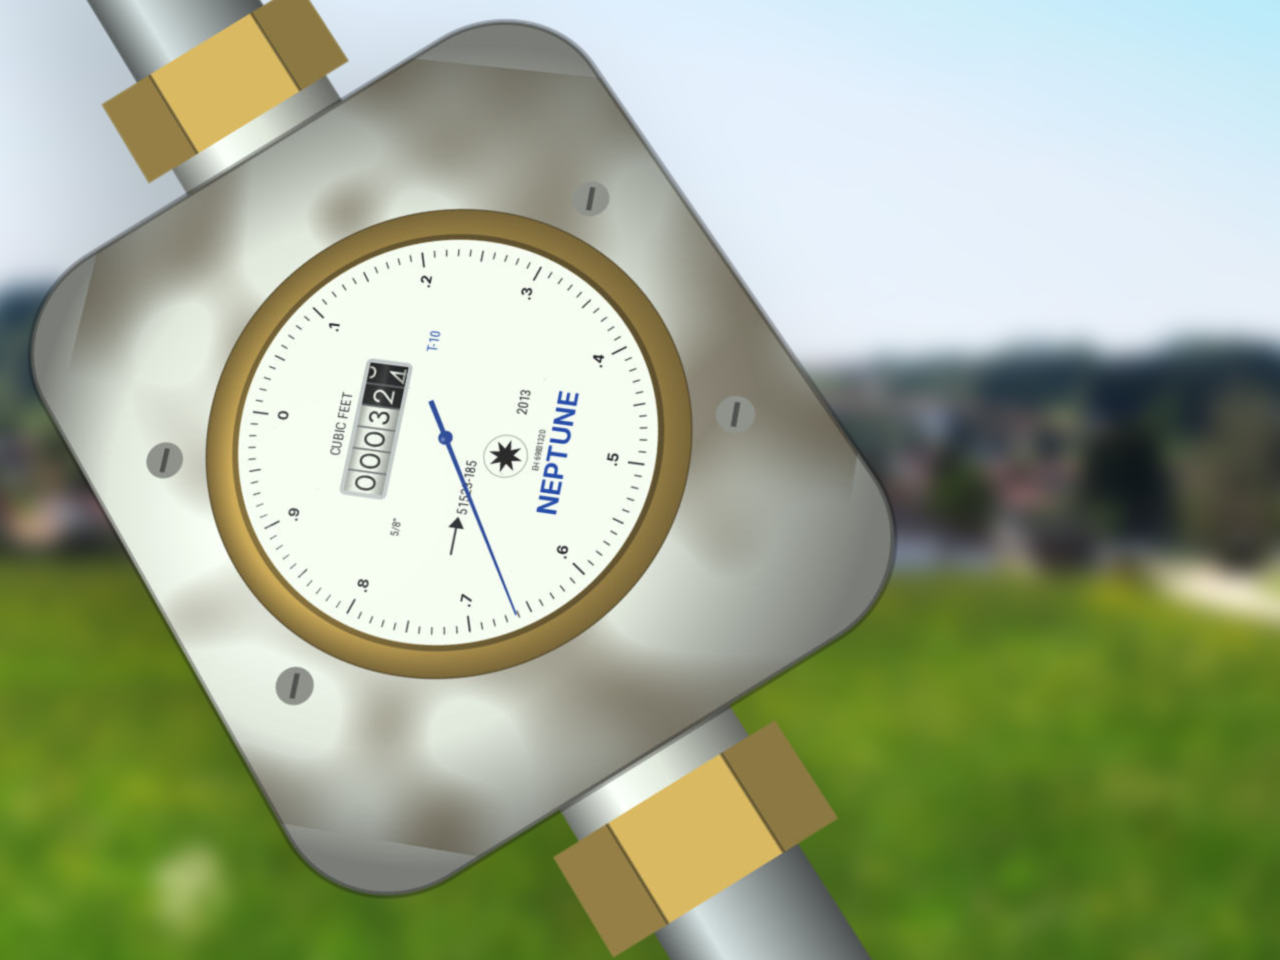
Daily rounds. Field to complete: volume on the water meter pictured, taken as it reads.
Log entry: 323.66 ft³
